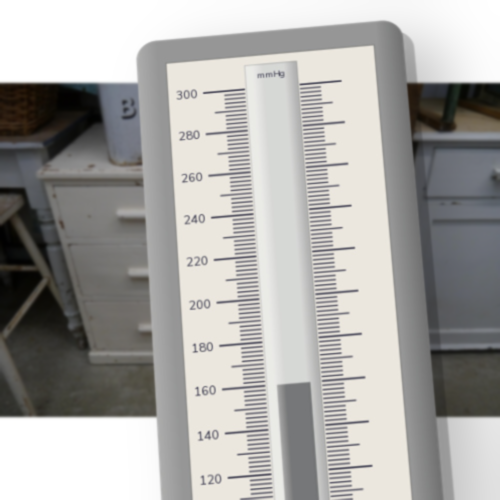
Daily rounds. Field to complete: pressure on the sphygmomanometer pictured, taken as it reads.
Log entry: 160 mmHg
